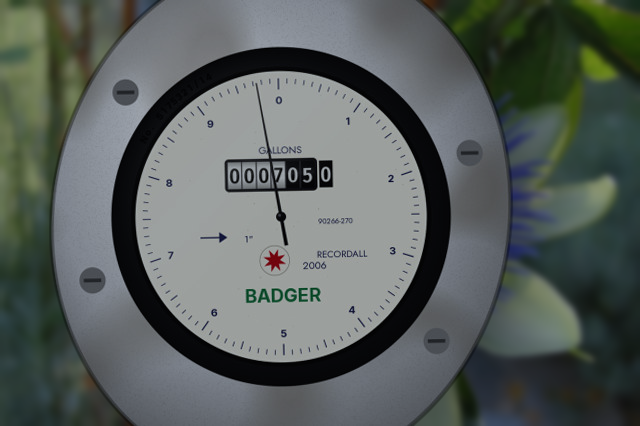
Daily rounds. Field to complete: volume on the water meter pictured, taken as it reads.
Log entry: 7049.7 gal
